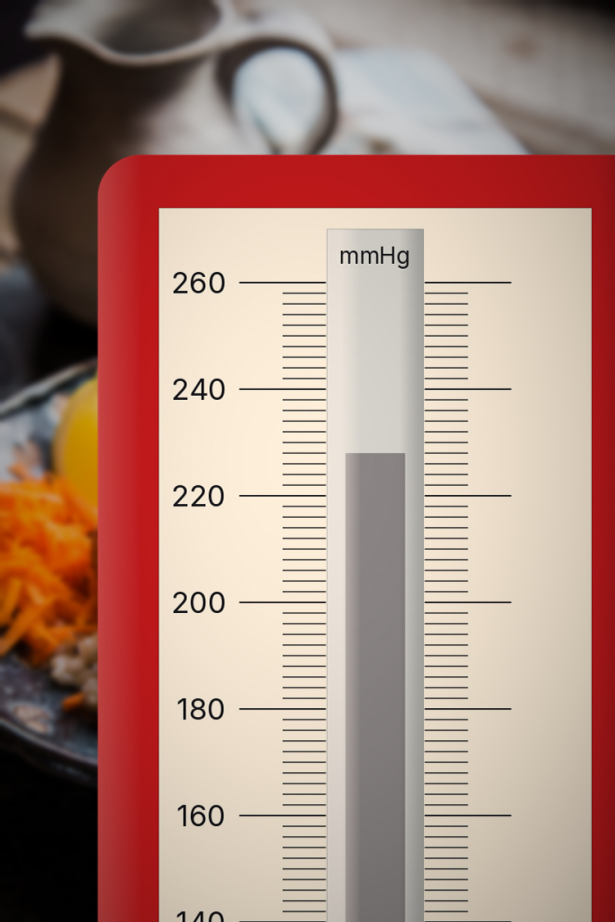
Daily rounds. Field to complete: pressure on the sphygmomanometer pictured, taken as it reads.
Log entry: 228 mmHg
